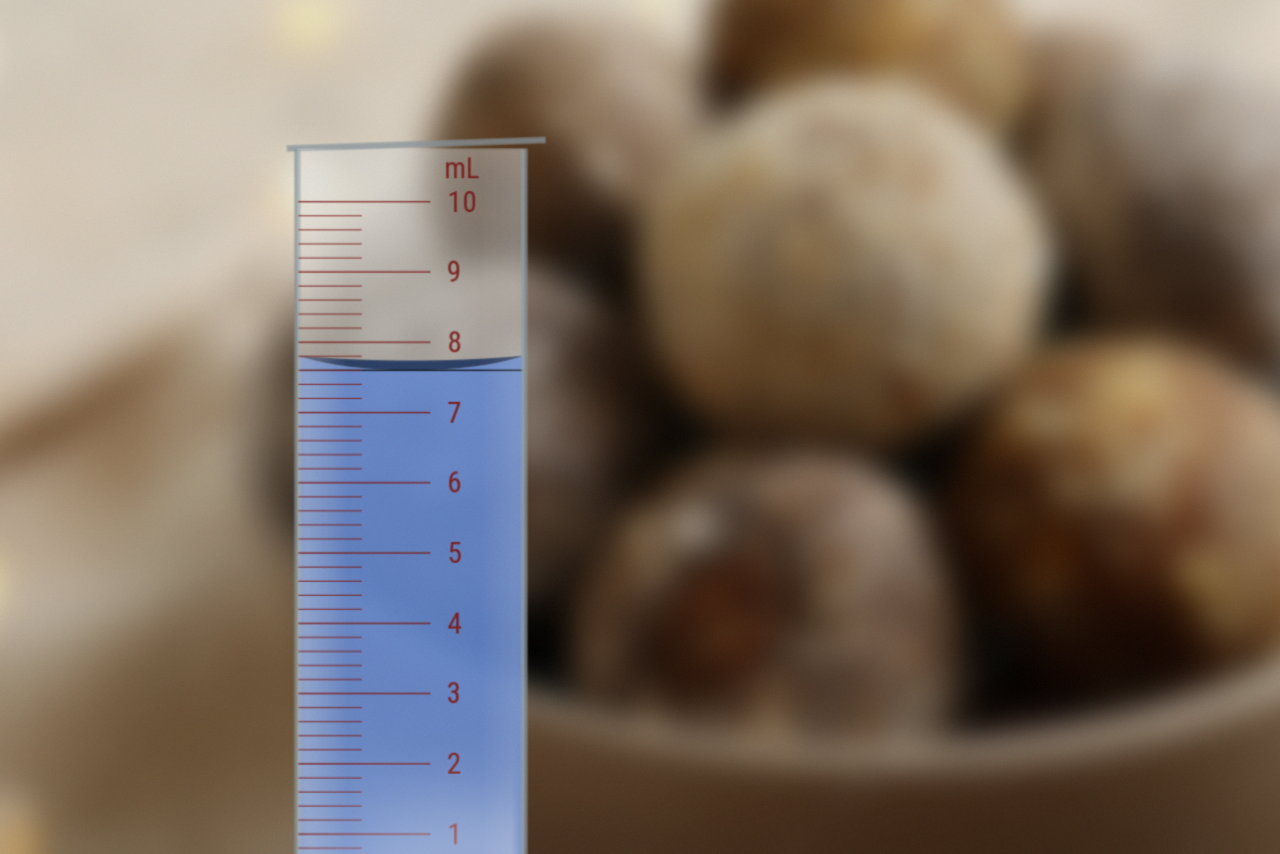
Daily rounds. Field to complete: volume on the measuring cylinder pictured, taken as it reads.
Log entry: 7.6 mL
